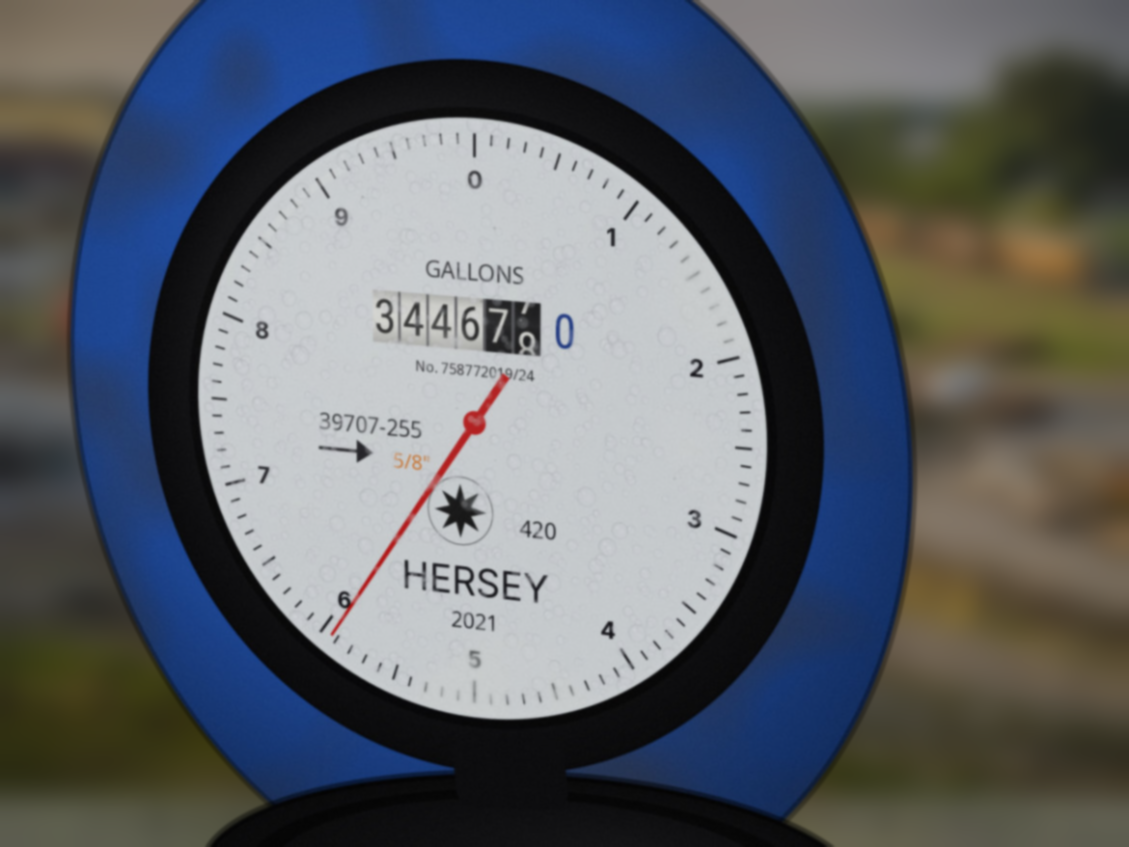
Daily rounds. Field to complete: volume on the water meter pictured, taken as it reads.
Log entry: 3446775.9 gal
